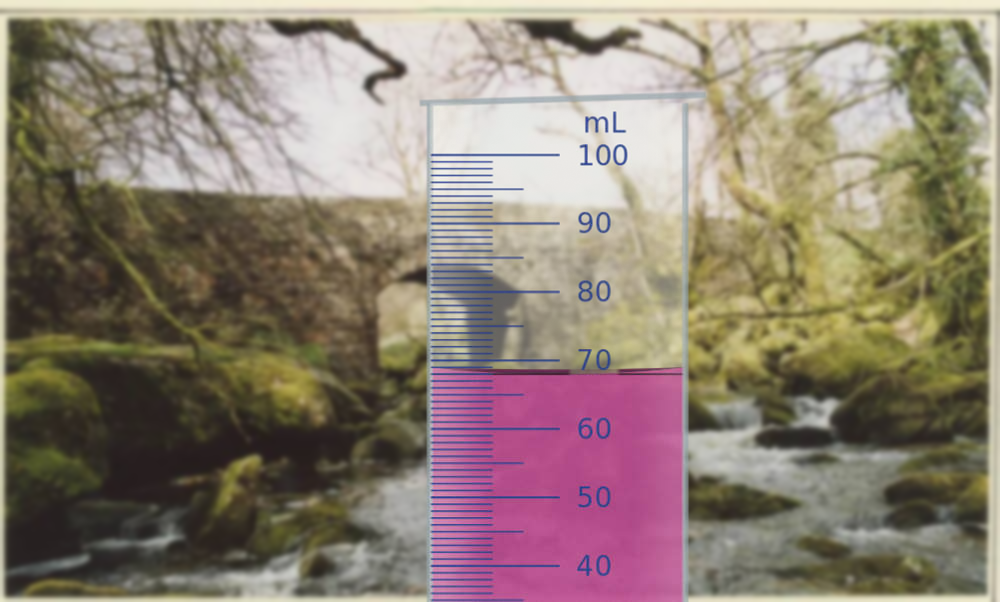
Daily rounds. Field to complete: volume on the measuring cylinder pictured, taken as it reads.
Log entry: 68 mL
